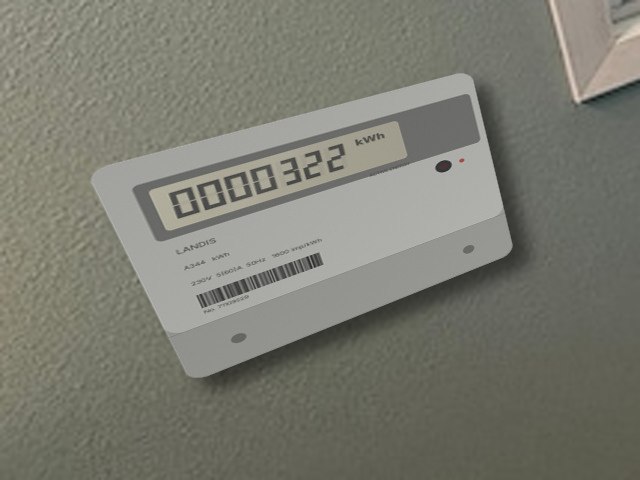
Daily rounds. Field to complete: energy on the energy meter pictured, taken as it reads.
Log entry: 322 kWh
